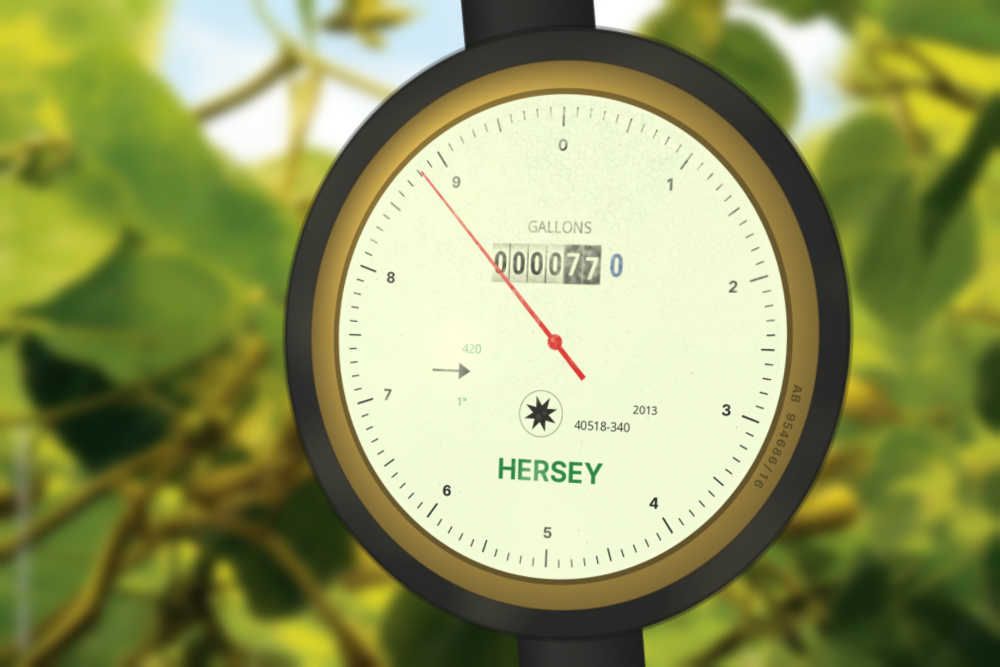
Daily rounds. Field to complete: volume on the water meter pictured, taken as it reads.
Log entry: 768.8 gal
